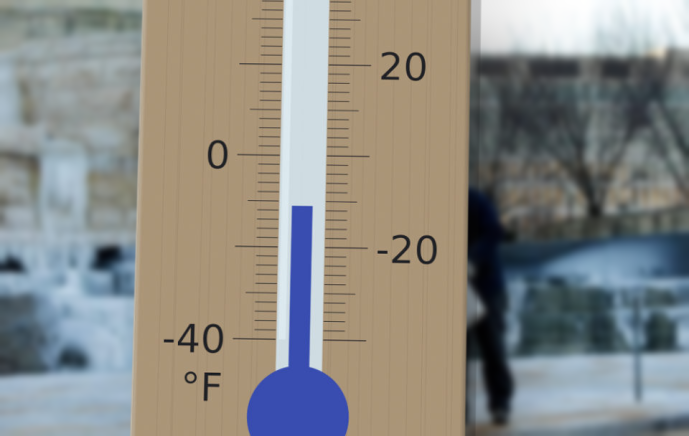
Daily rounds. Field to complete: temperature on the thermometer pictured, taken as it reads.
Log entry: -11 °F
